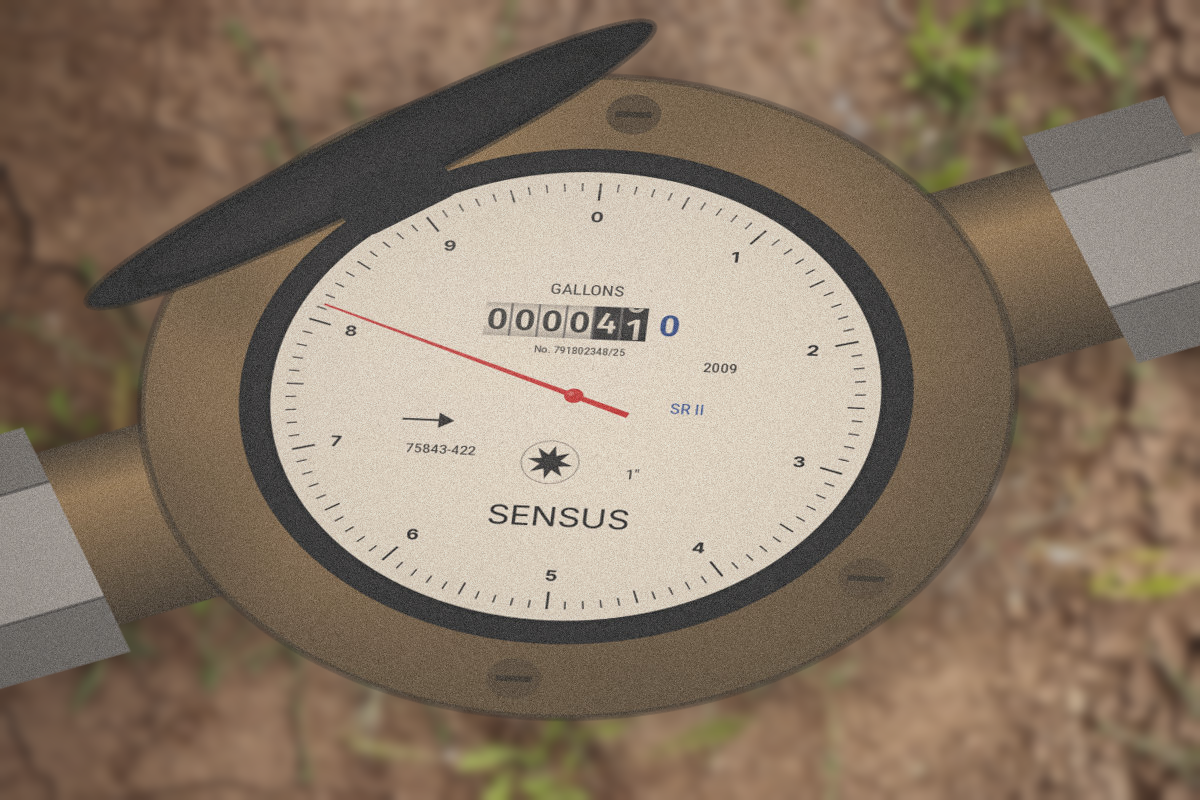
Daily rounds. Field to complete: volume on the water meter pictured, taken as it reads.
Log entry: 408.1 gal
